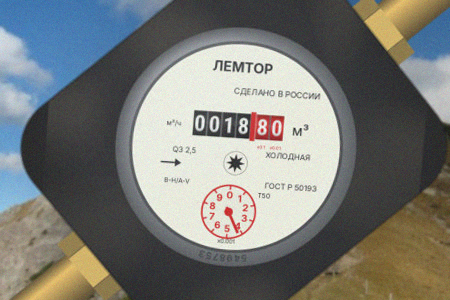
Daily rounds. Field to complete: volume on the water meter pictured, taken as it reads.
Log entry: 18.804 m³
